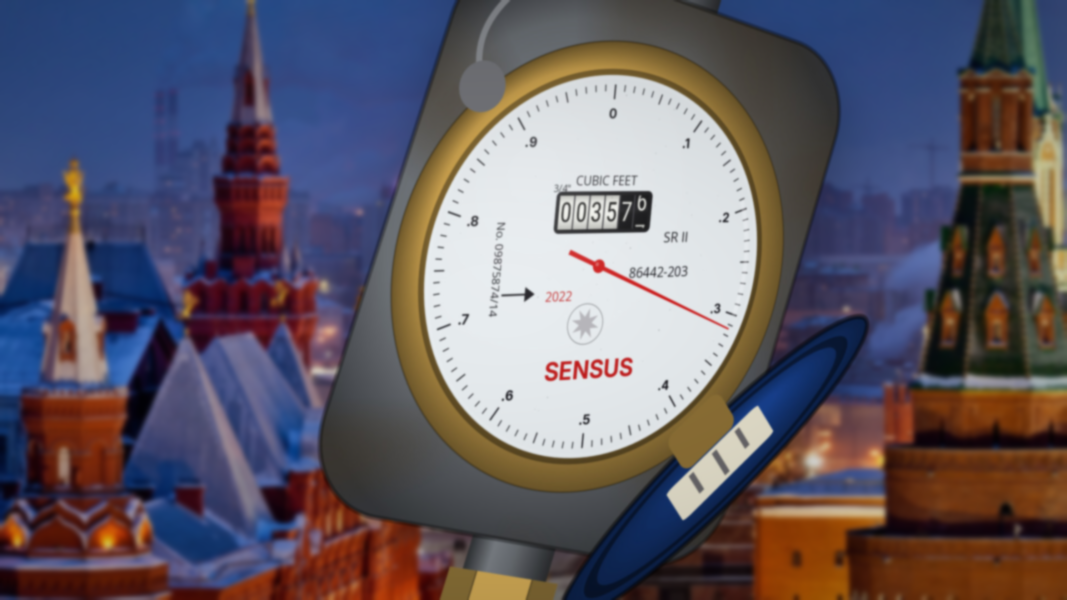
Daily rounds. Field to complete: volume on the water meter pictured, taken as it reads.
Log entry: 3576.31 ft³
